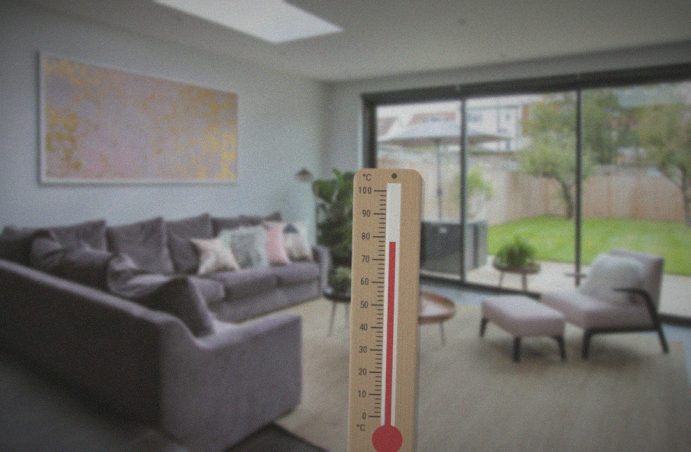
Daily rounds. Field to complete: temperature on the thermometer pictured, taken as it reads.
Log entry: 78 °C
